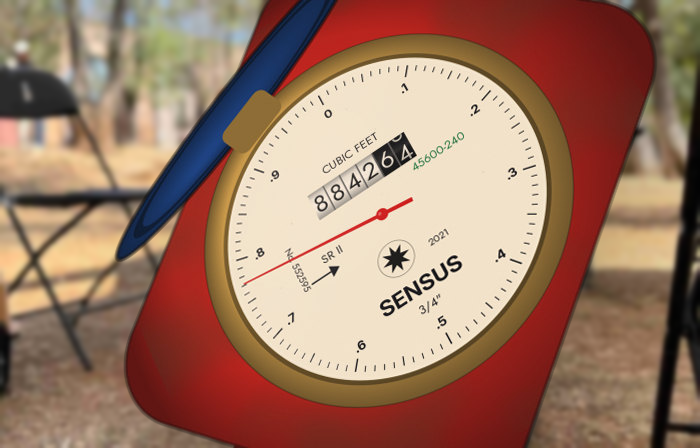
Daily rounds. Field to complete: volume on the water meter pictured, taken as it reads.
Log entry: 884263.77 ft³
